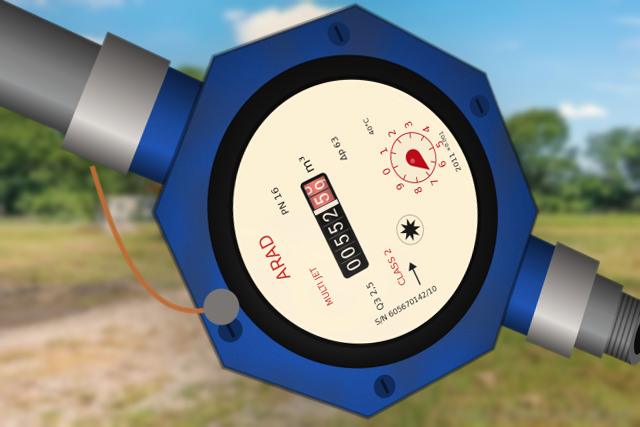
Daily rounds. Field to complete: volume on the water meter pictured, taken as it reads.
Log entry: 552.586 m³
